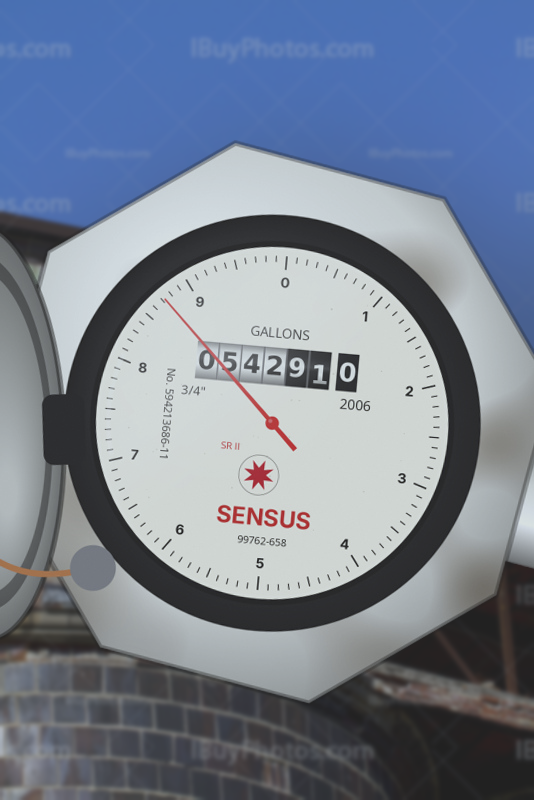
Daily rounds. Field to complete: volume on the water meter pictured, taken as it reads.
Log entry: 542908.7 gal
